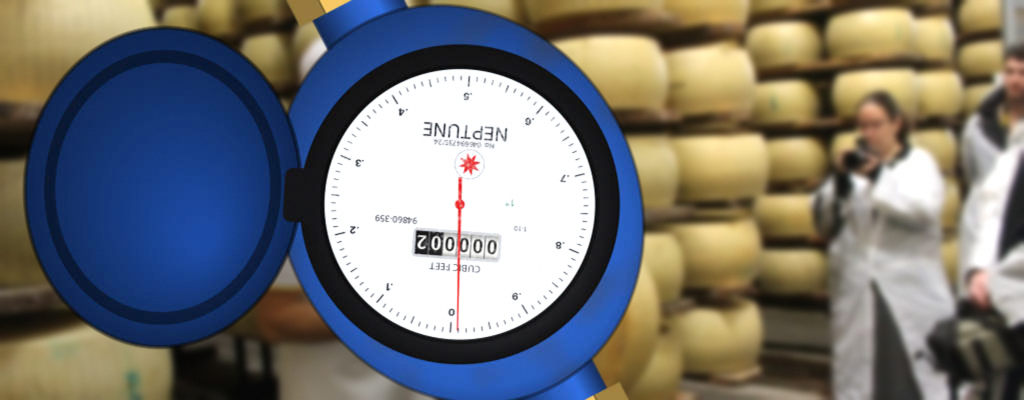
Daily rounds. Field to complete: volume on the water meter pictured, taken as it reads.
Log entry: 1.99 ft³
